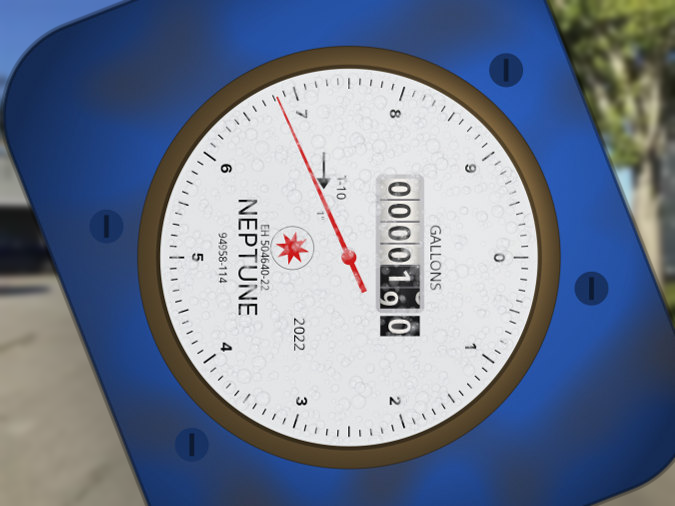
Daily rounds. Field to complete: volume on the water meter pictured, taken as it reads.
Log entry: 186.8 gal
